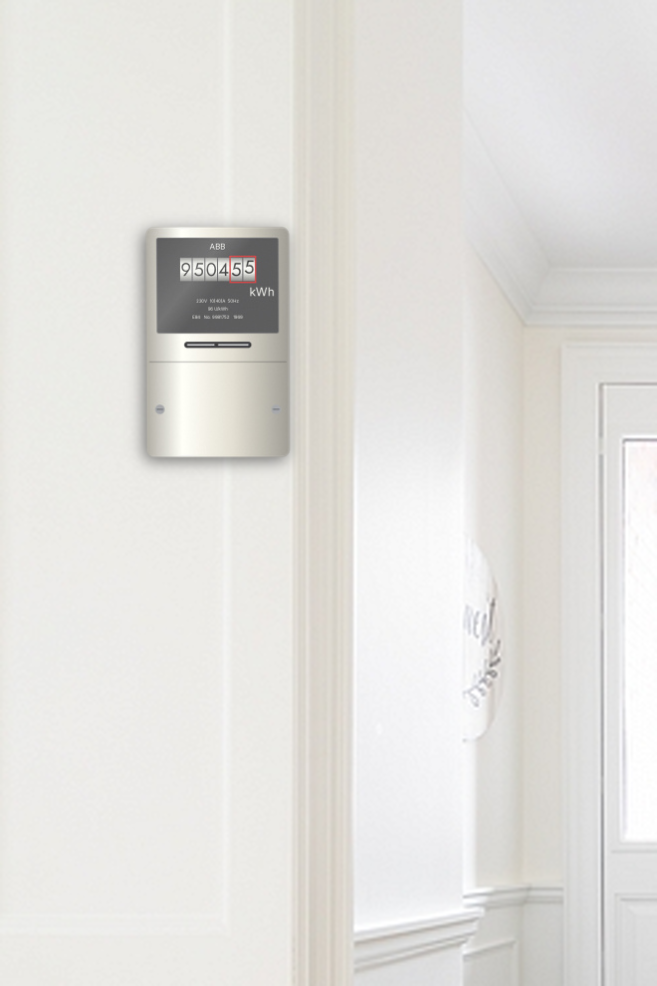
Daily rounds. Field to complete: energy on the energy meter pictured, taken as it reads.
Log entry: 9504.55 kWh
